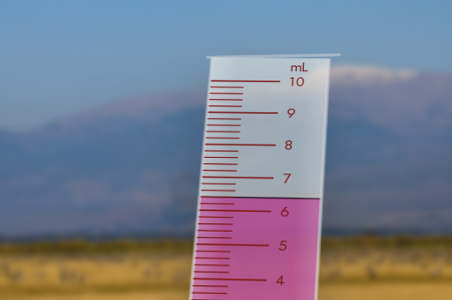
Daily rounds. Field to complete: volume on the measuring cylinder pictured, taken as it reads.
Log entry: 6.4 mL
